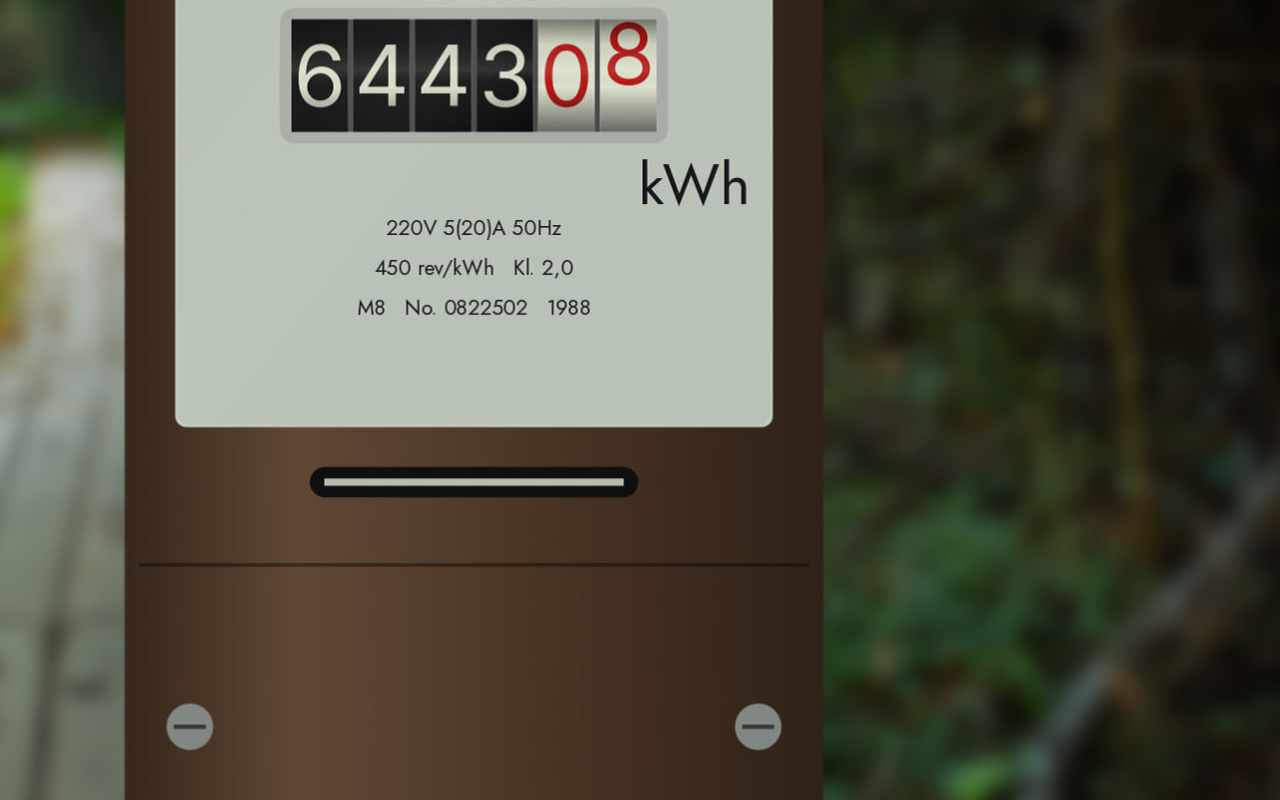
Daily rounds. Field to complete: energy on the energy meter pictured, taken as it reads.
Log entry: 6443.08 kWh
